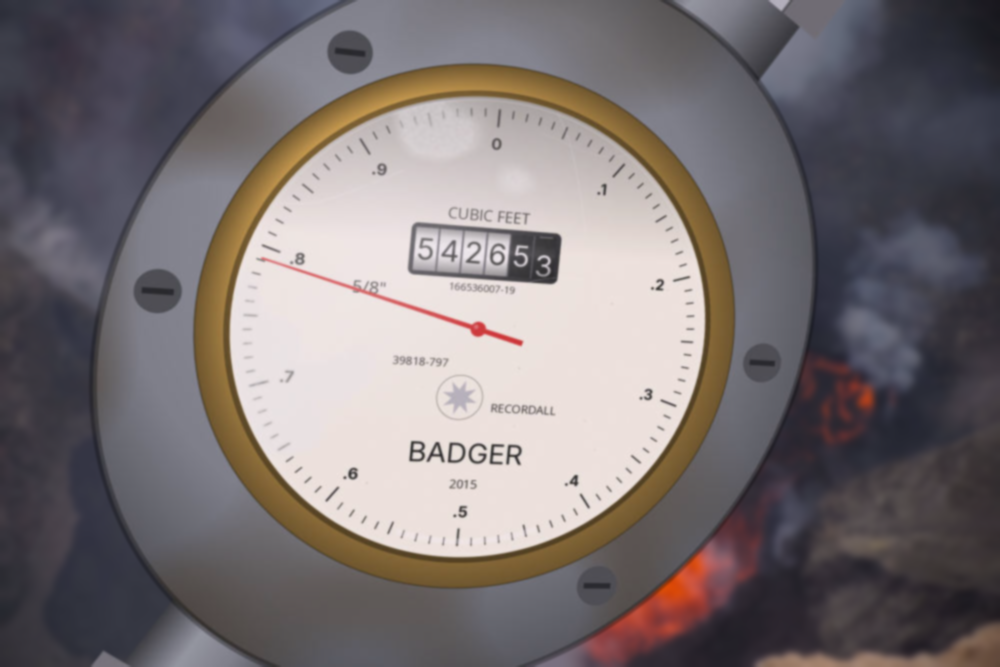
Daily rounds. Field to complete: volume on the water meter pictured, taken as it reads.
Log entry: 542652.79 ft³
